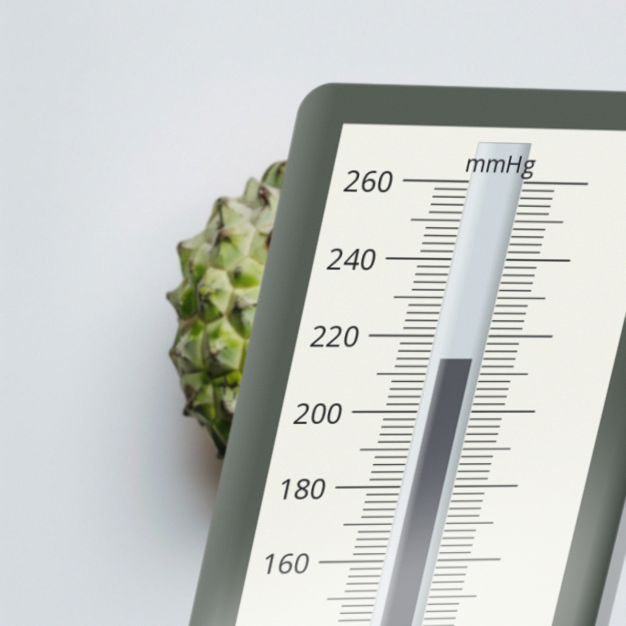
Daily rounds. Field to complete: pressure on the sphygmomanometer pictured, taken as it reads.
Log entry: 214 mmHg
